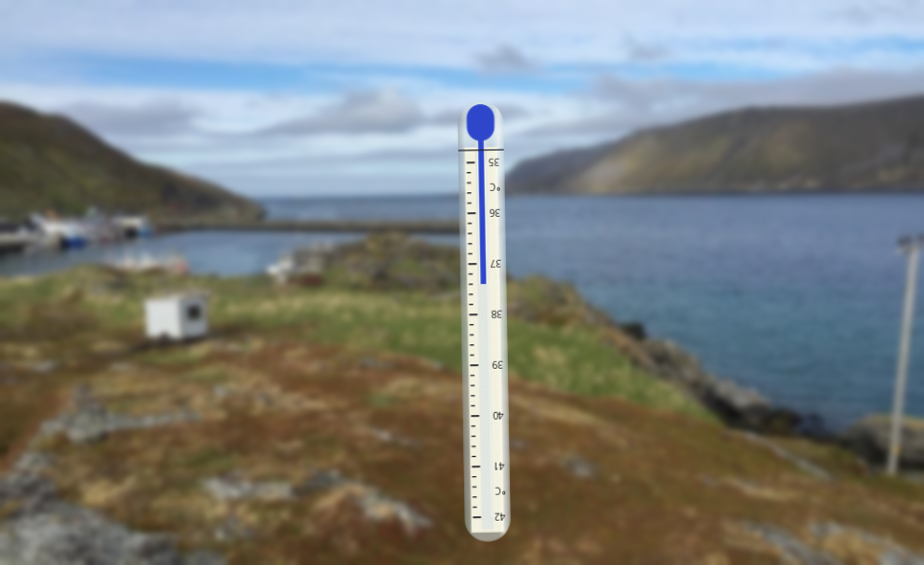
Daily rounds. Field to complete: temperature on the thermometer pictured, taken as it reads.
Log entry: 37.4 °C
